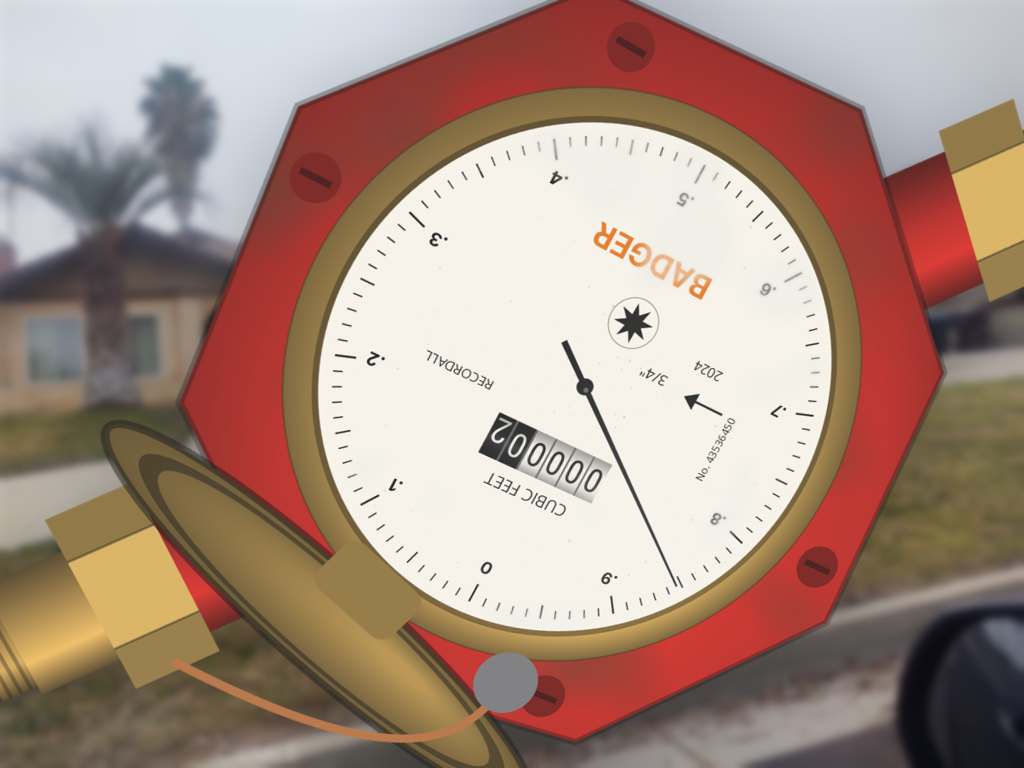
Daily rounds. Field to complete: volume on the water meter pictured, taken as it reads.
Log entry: 1.85 ft³
